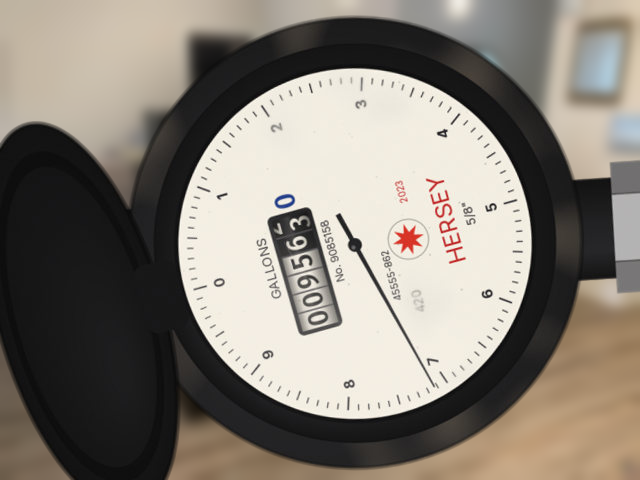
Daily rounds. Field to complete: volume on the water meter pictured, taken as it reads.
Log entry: 95627.1 gal
